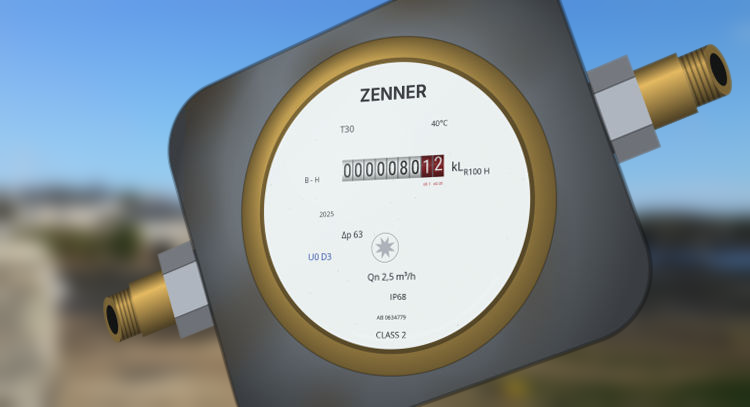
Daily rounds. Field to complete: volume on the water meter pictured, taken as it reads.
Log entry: 80.12 kL
